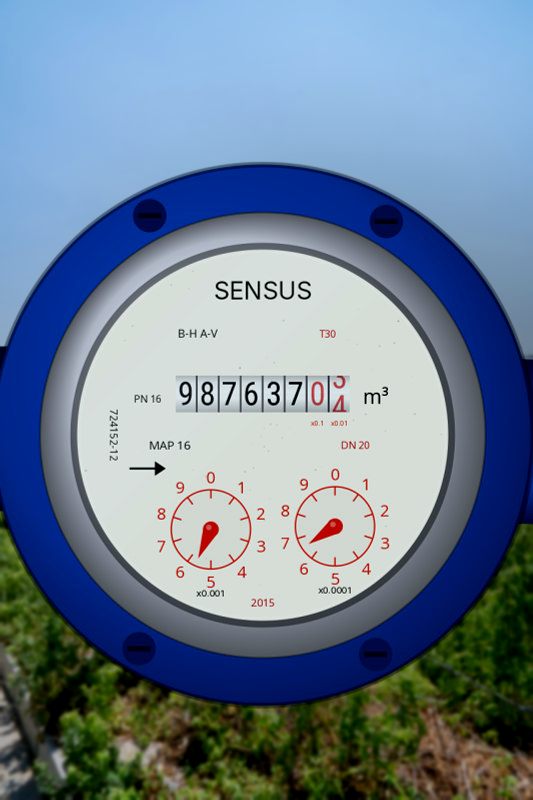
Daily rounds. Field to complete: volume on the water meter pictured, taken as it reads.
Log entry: 987637.0356 m³
